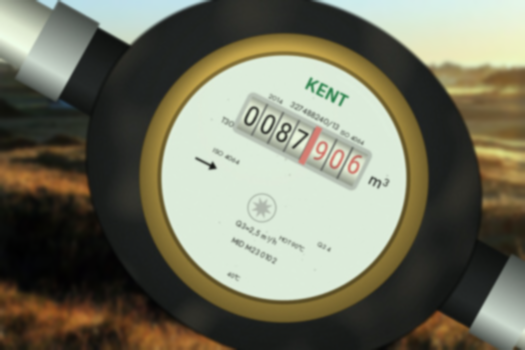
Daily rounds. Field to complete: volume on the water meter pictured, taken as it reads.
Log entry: 87.906 m³
